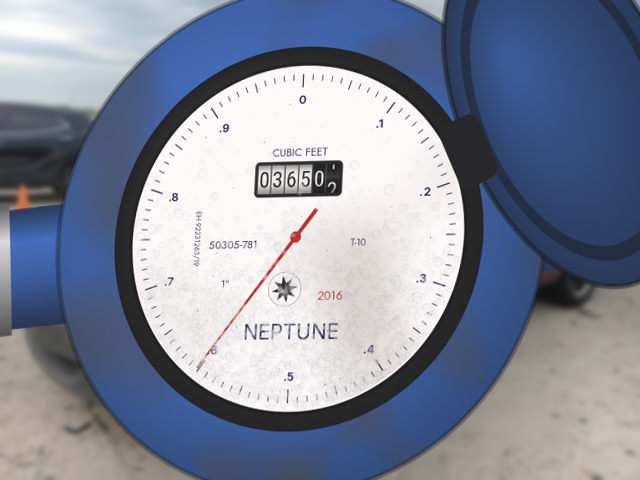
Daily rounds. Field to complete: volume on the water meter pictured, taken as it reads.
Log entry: 36501.60 ft³
